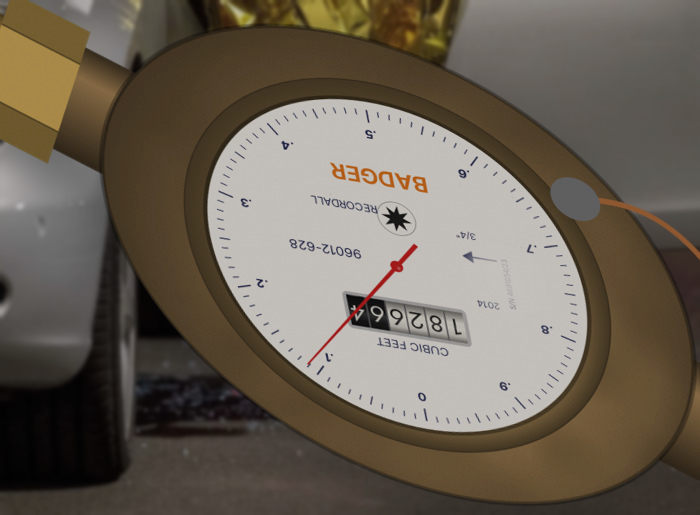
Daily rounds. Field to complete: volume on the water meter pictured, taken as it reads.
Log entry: 182664.11 ft³
